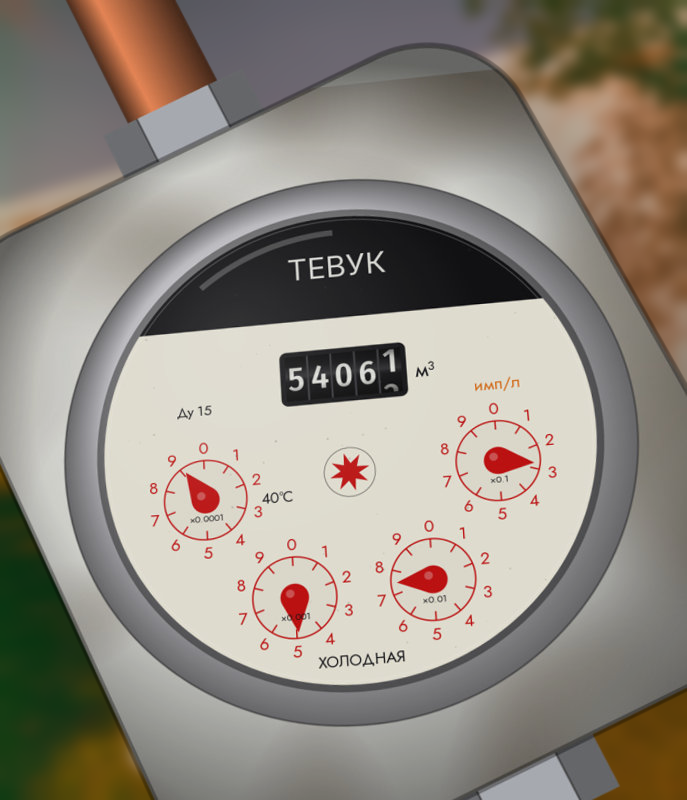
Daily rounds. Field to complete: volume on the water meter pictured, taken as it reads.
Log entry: 54061.2749 m³
